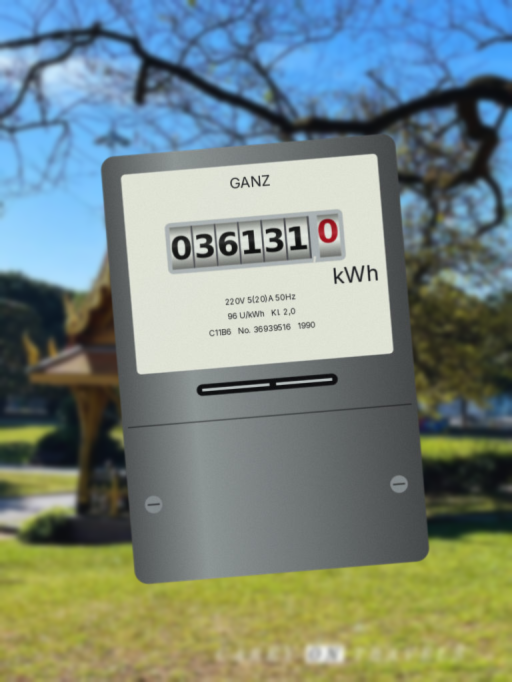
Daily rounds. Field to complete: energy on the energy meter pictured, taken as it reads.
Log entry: 36131.0 kWh
